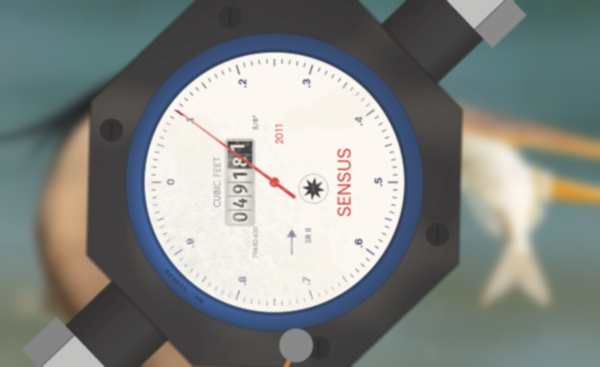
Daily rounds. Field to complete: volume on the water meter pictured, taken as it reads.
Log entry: 49181.10 ft³
